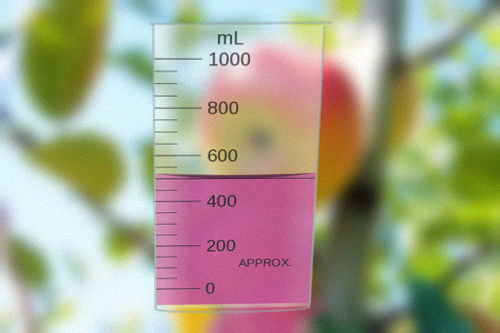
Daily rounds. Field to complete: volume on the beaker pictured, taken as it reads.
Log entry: 500 mL
